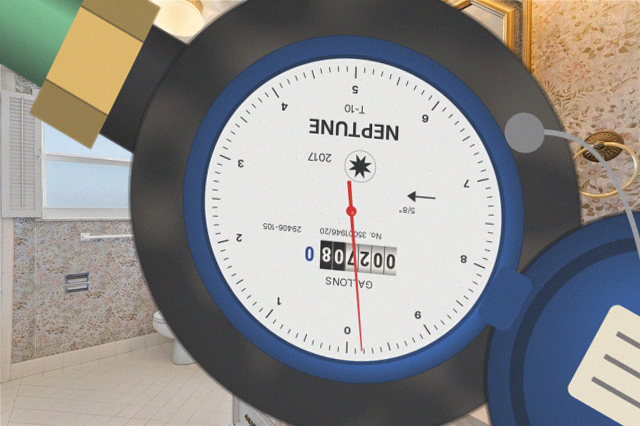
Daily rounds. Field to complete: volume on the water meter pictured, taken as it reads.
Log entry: 27079.8 gal
